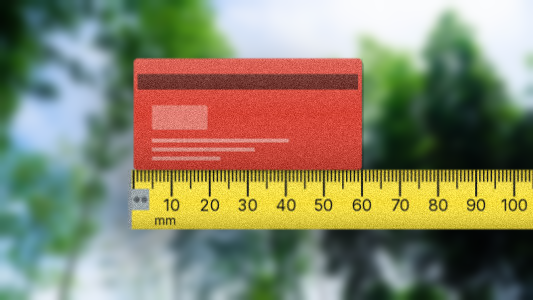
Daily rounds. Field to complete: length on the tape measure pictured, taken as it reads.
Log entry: 60 mm
